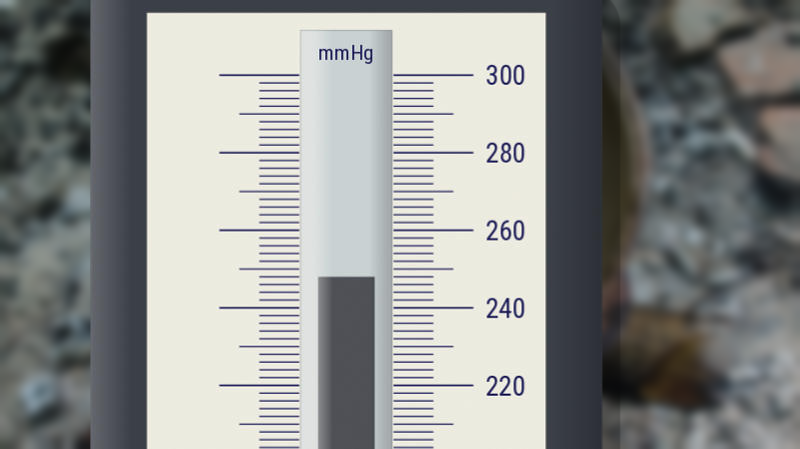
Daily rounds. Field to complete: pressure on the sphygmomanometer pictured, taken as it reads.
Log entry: 248 mmHg
